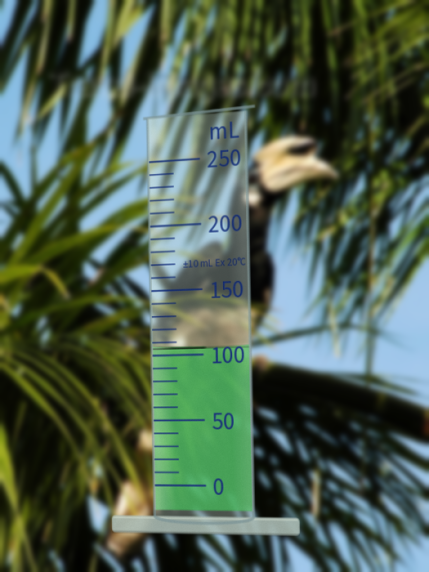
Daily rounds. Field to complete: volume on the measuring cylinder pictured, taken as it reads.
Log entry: 105 mL
